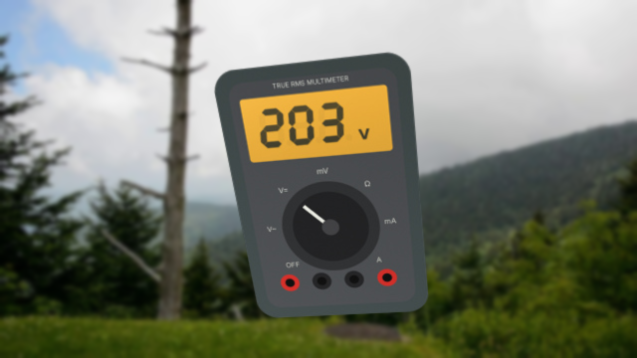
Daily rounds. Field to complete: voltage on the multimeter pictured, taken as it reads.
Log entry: 203 V
